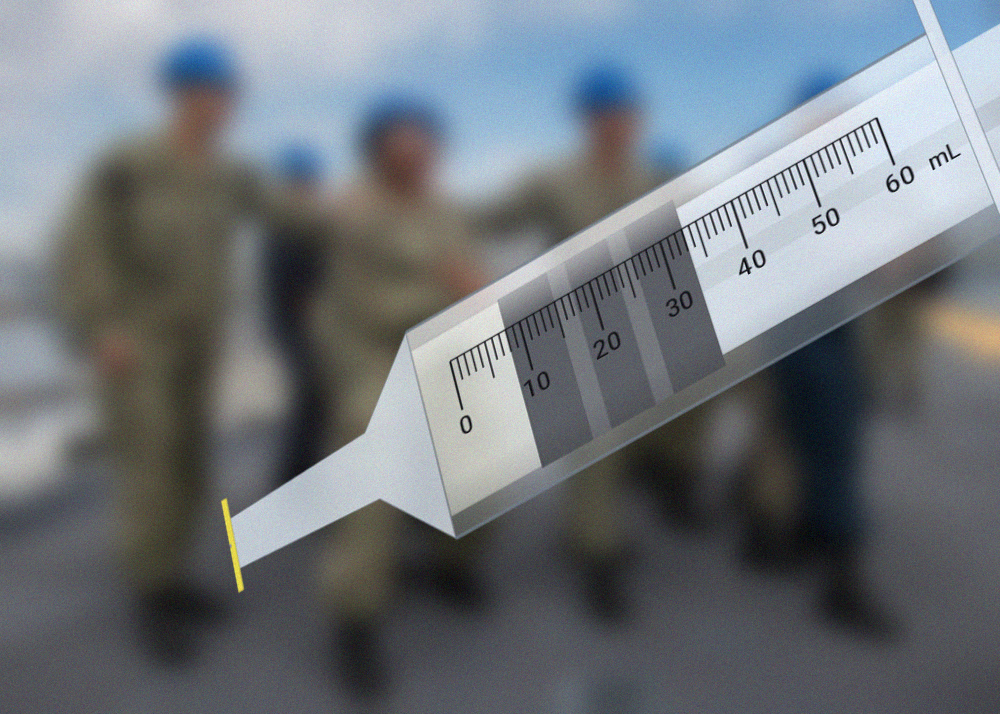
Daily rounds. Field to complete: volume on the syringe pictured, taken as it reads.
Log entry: 8 mL
